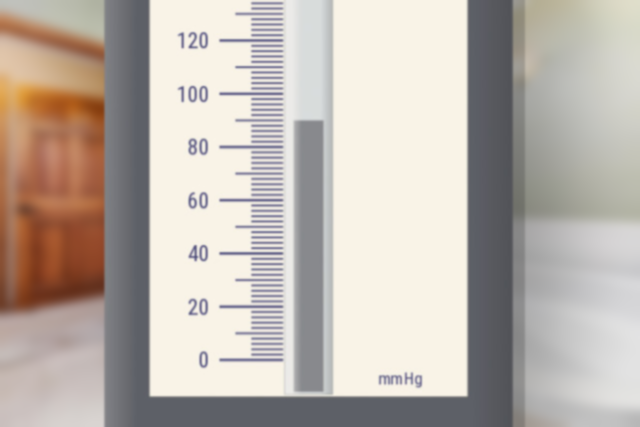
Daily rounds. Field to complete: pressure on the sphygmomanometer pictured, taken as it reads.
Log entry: 90 mmHg
